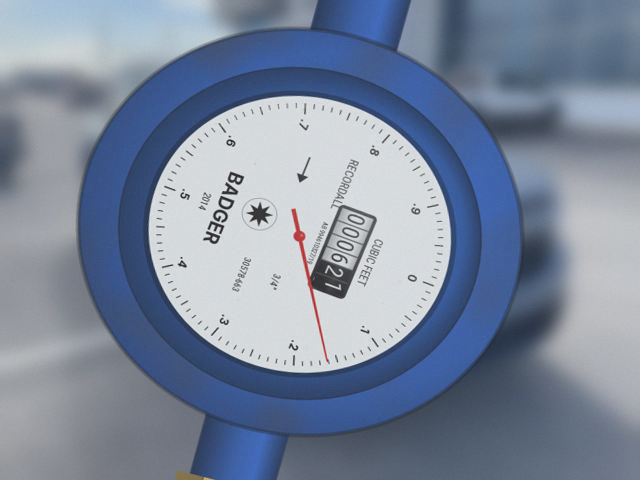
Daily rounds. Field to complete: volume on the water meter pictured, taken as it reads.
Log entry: 621.16 ft³
